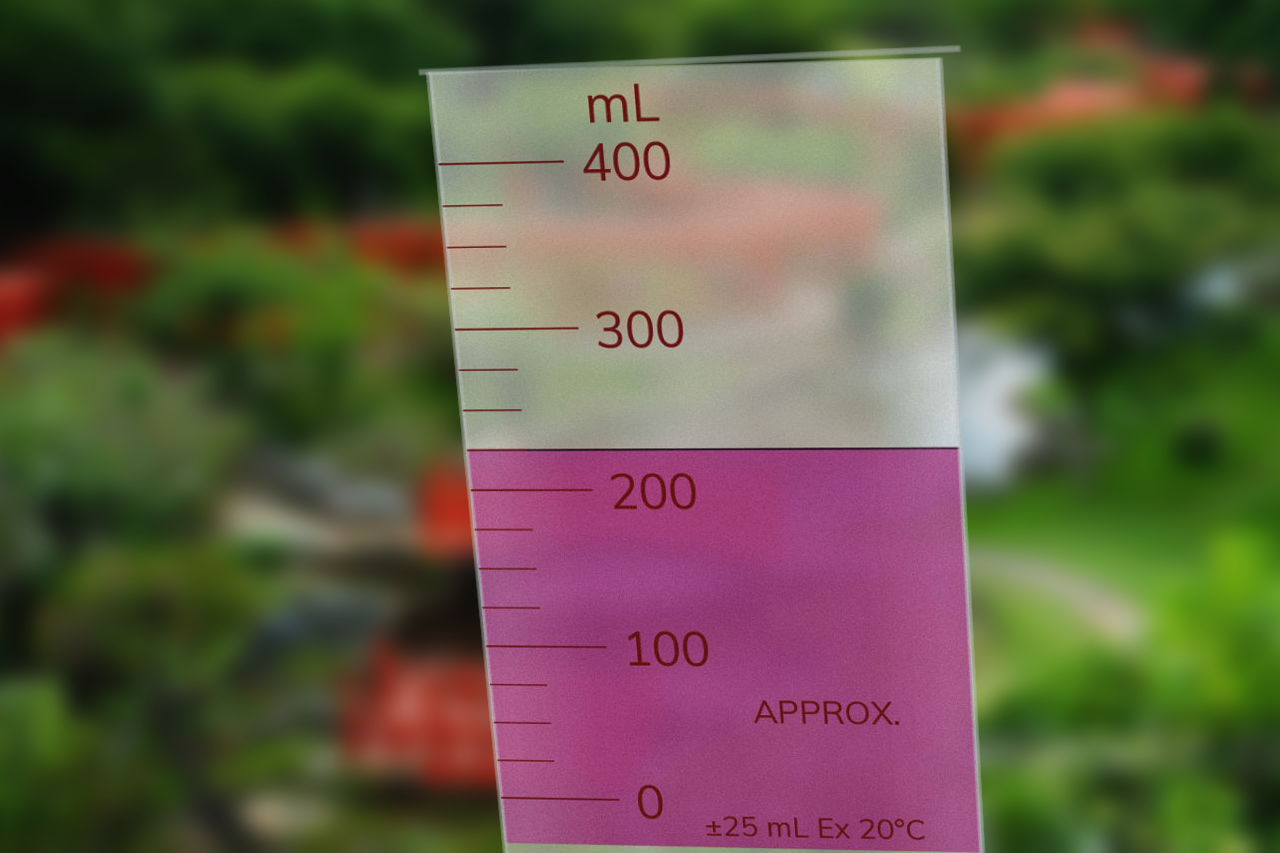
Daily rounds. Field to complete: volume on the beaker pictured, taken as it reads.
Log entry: 225 mL
